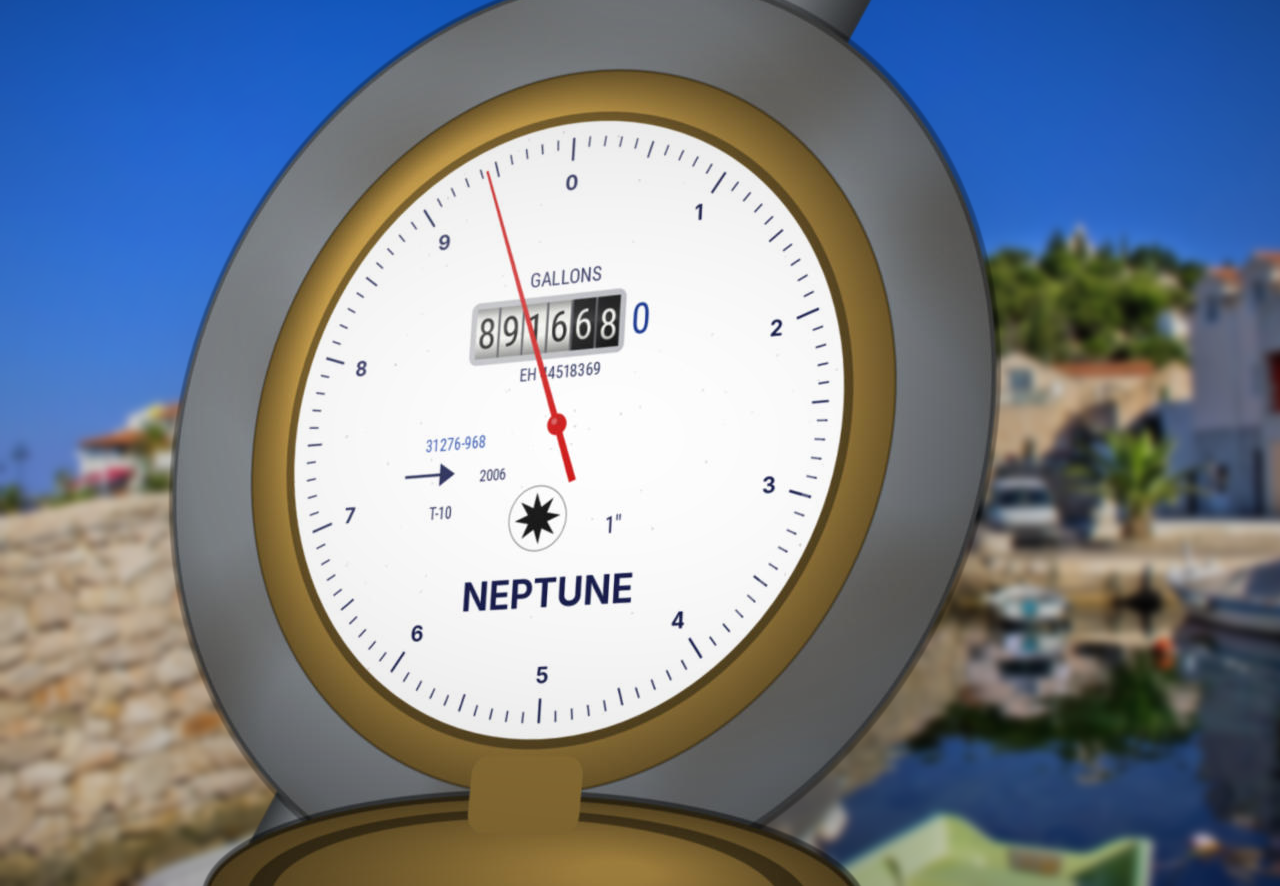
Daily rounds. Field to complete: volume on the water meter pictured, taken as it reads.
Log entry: 8916679.4 gal
